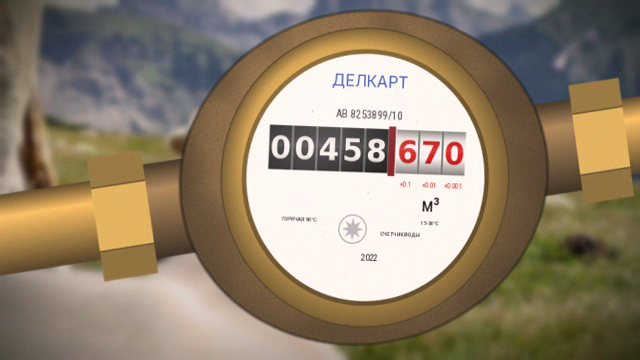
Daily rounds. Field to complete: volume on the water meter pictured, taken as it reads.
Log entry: 458.670 m³
